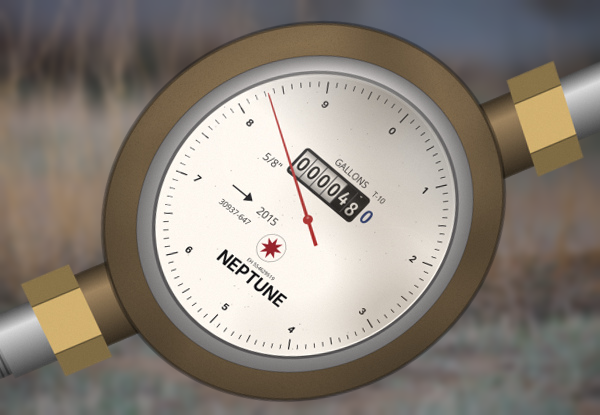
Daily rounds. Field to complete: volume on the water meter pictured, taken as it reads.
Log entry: 478.3 gal
